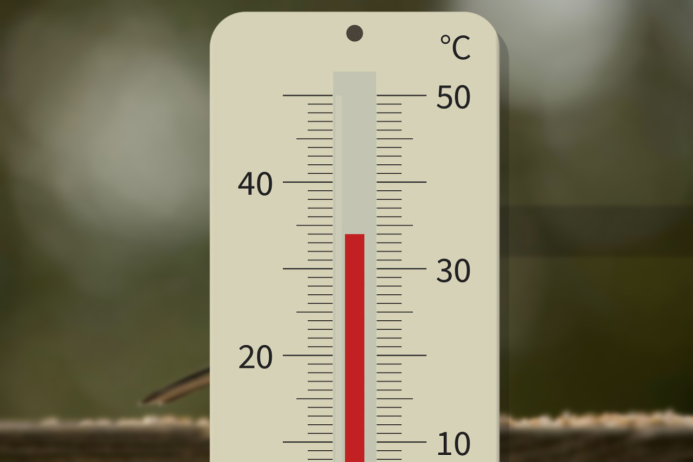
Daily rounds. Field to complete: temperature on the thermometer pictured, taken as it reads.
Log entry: 34 °C
